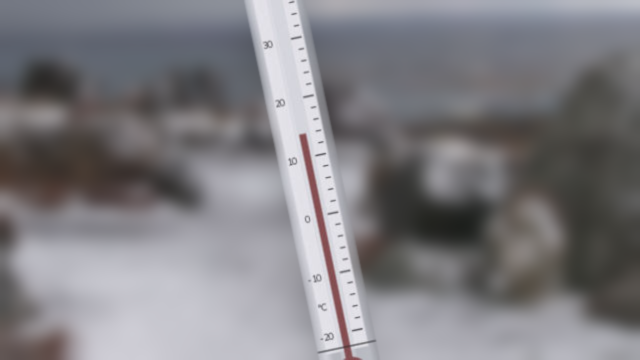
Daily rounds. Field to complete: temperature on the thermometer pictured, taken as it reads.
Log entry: 14 °C
